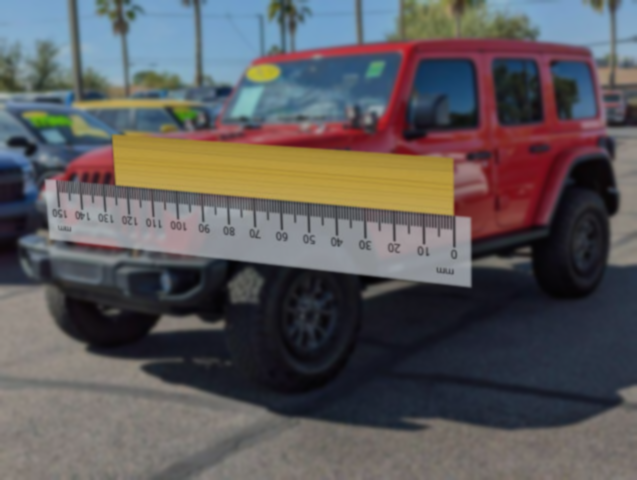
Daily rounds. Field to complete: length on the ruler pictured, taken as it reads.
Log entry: 125 mm
